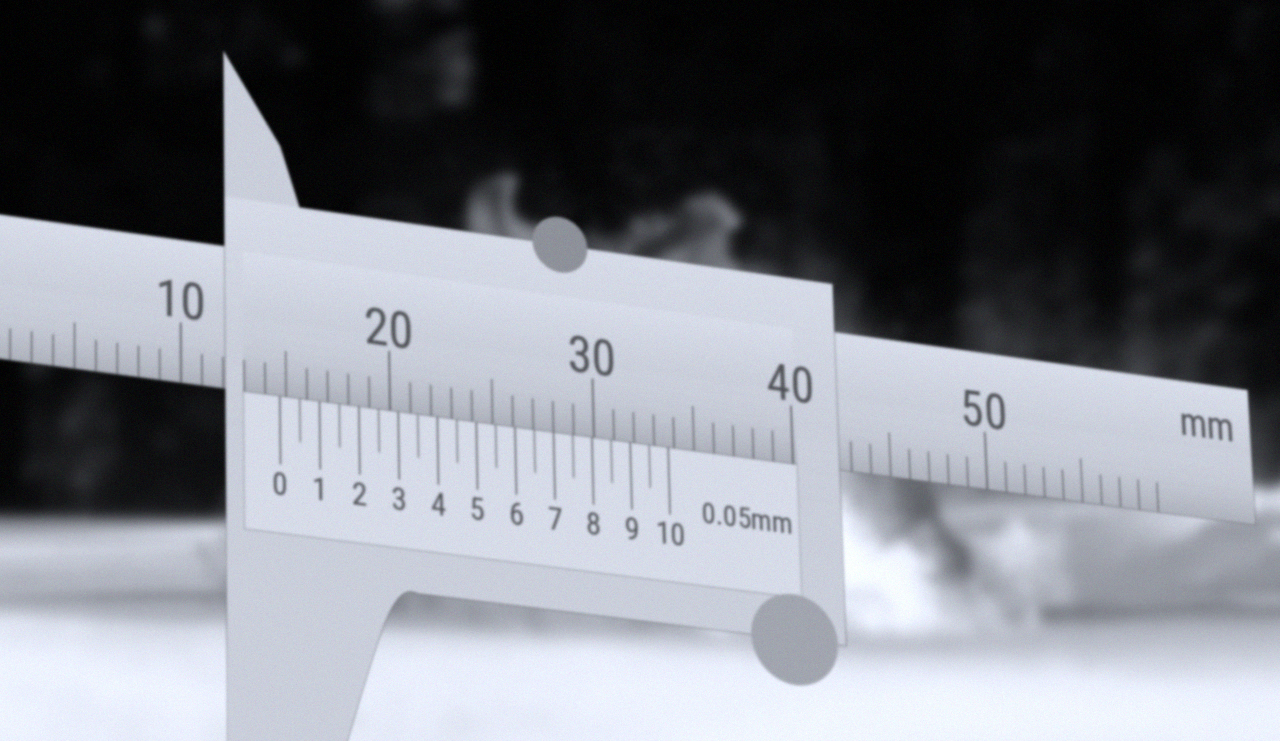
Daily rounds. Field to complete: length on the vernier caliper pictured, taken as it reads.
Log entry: 14.7 mm
